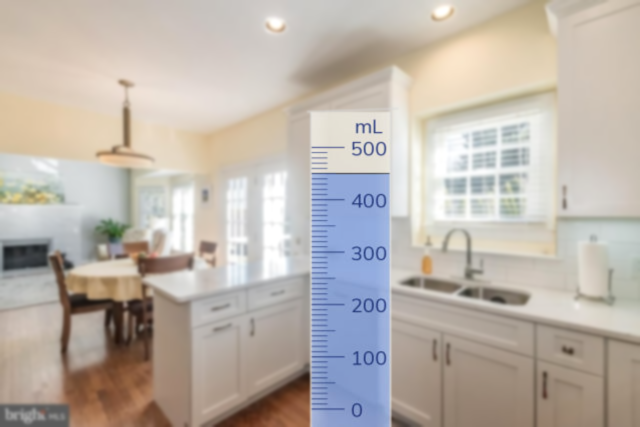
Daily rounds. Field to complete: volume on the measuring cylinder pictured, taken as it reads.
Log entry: 450 mL
